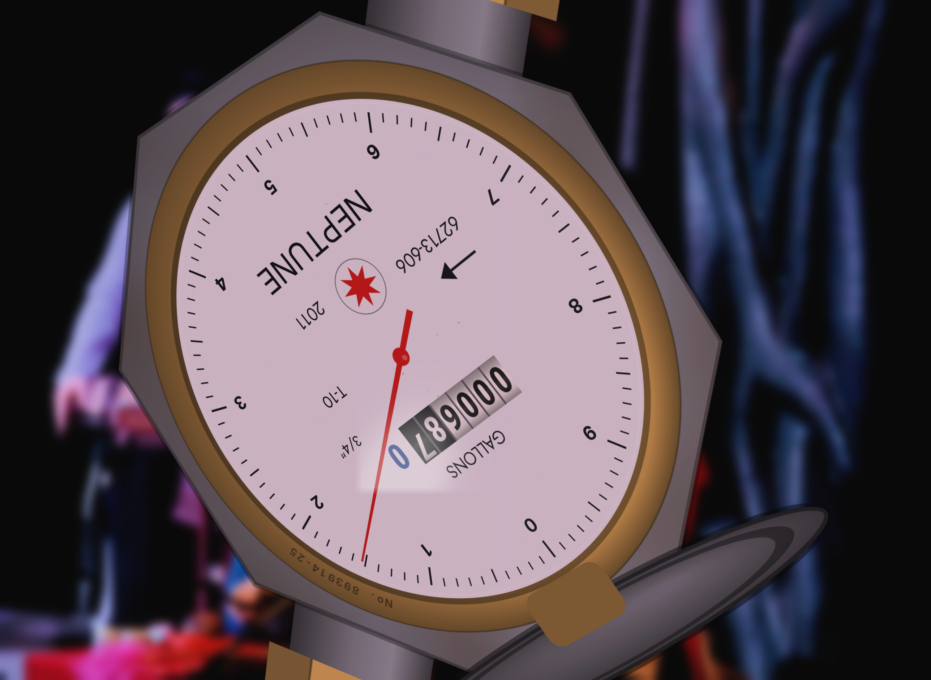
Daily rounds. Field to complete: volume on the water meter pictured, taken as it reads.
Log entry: 6871.5 gal
